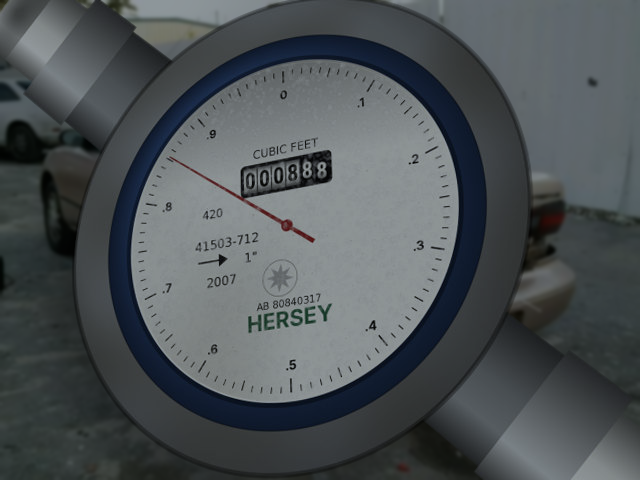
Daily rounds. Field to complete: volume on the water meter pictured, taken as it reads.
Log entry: 887.85 ft³
